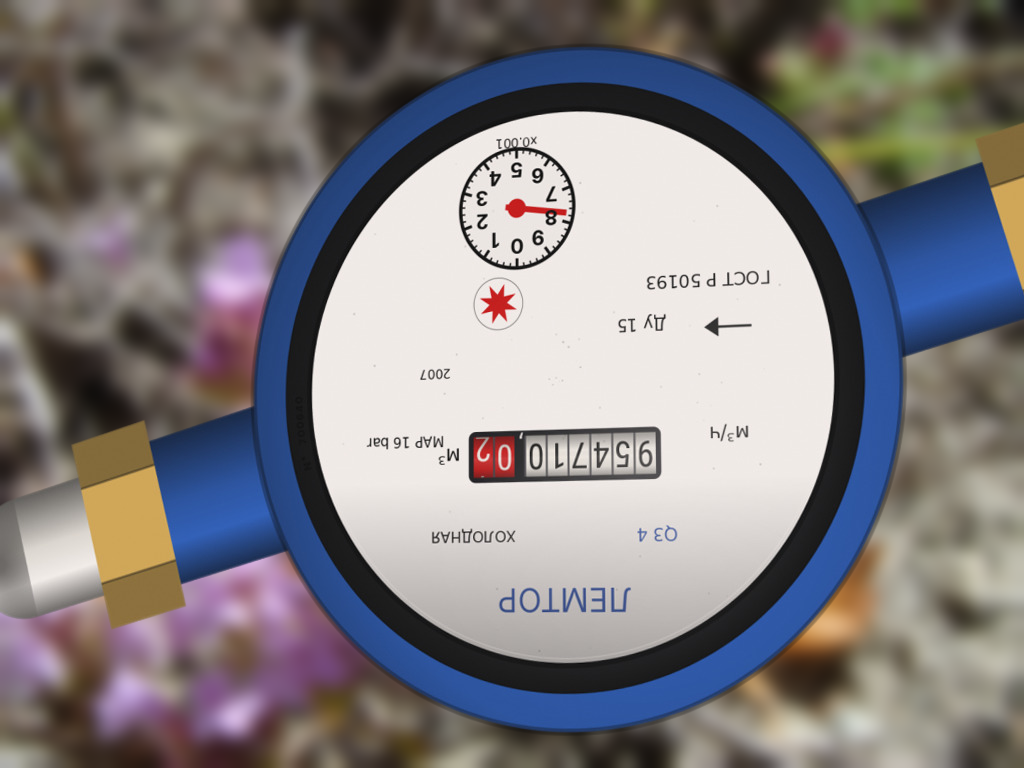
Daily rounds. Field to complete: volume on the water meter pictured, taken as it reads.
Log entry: 954710.017 m³
